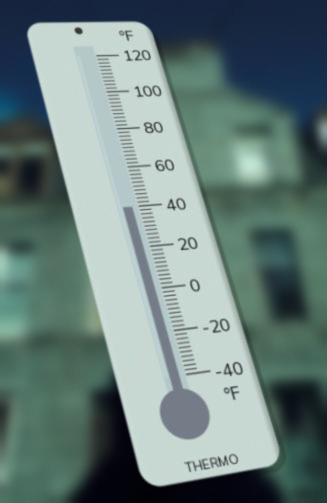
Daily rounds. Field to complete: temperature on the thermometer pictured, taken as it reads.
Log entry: 40 °F
